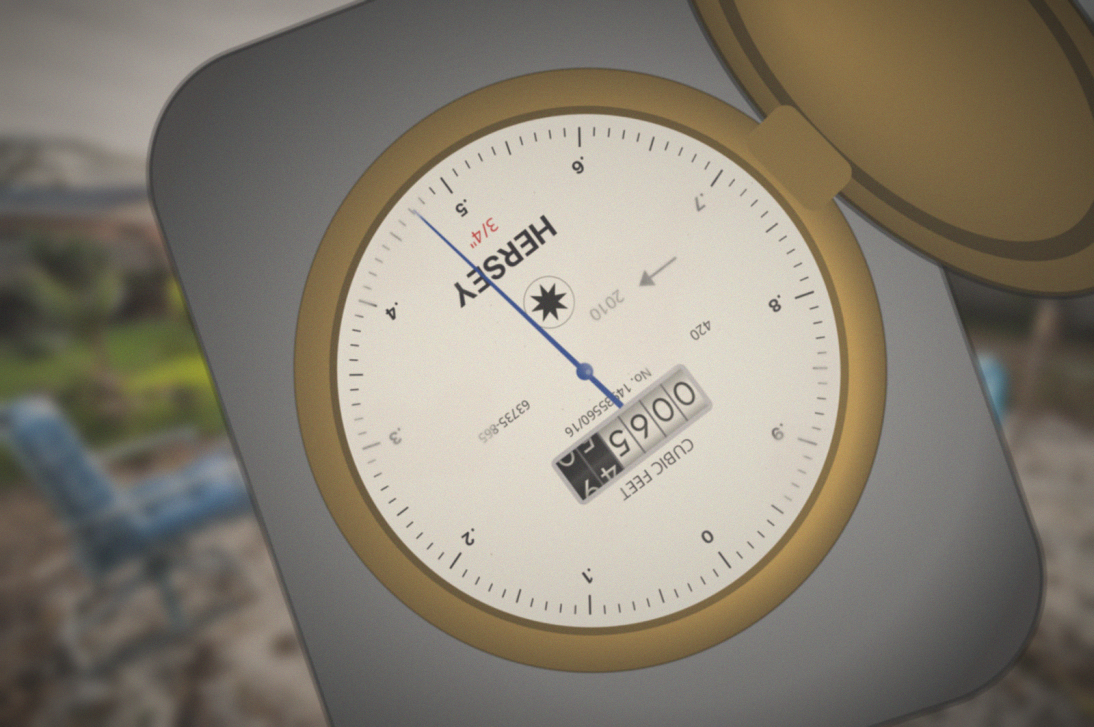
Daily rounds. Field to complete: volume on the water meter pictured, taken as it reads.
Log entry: 6549.47 ft³
